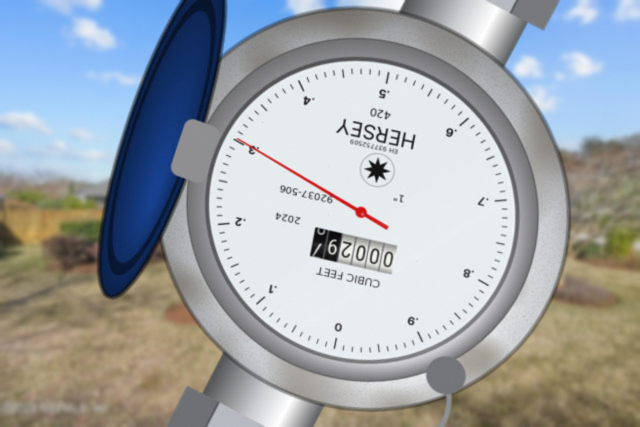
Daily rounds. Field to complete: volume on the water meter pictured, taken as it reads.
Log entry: 297.30 ft³
